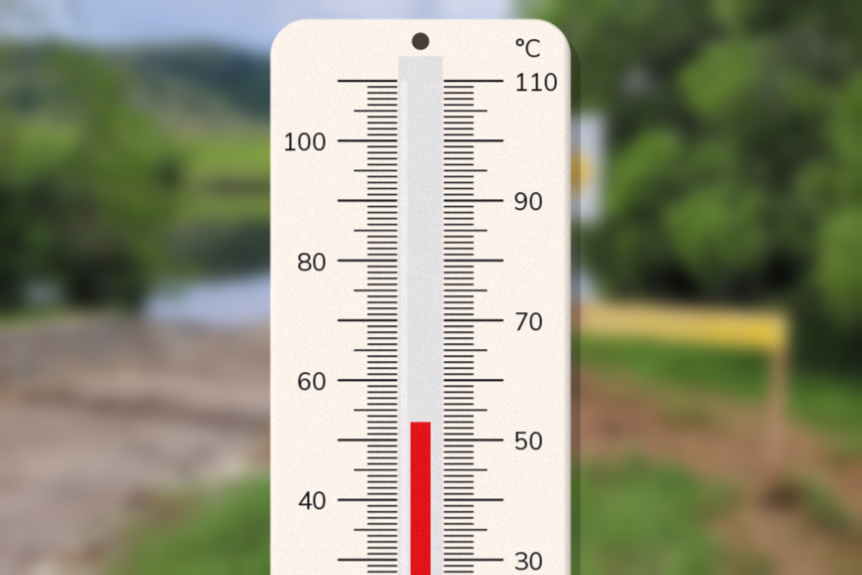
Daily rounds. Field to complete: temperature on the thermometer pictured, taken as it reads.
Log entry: 53 °C
